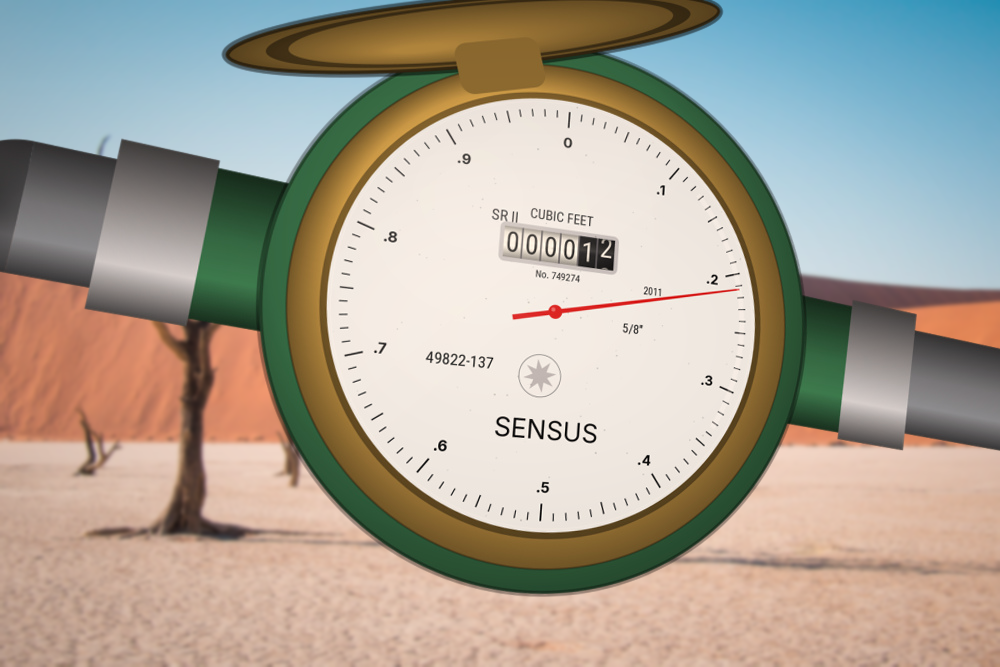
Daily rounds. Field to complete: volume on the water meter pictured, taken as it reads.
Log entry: 12.21 ft³
